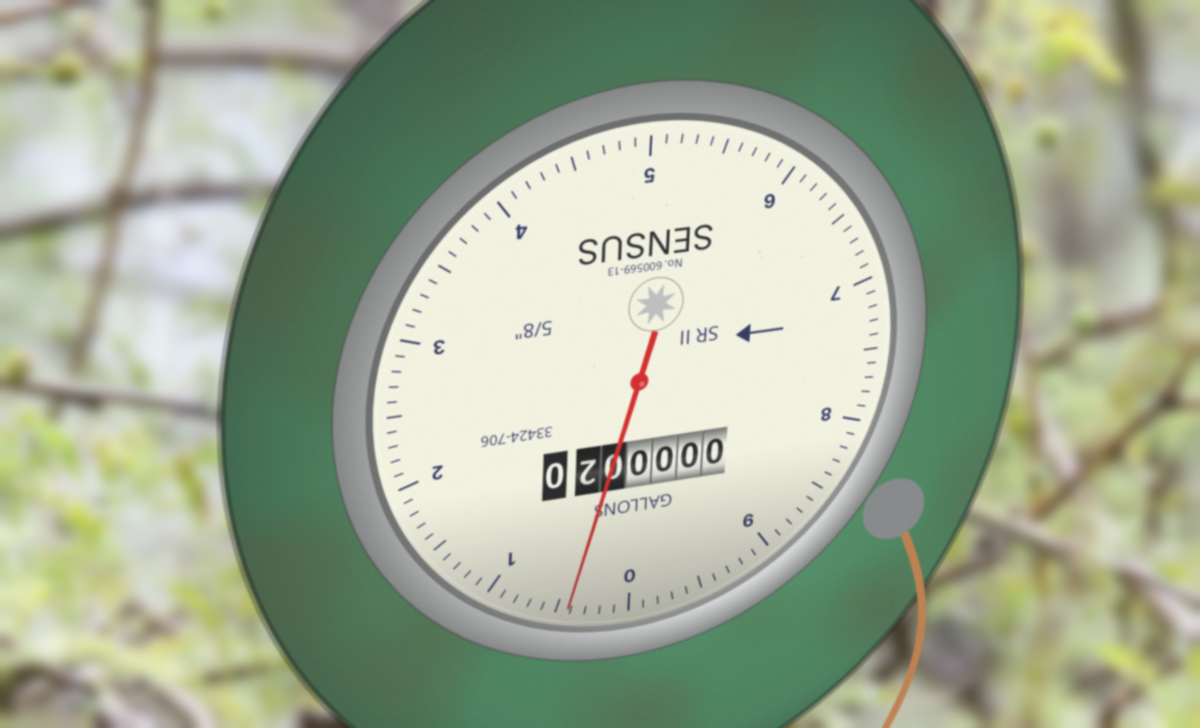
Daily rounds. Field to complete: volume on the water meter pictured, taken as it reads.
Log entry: 20.4 gal
